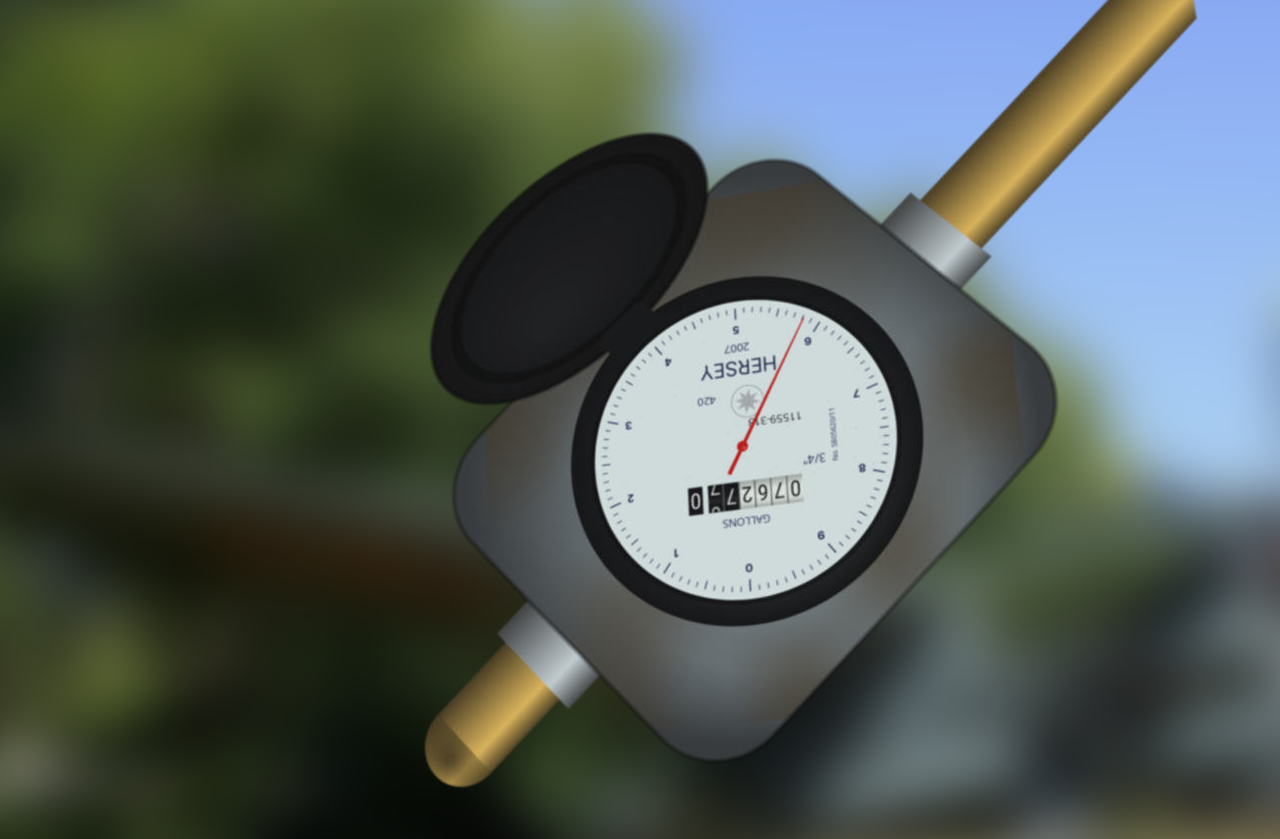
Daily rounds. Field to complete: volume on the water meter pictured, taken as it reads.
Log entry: 762765.8 gal
